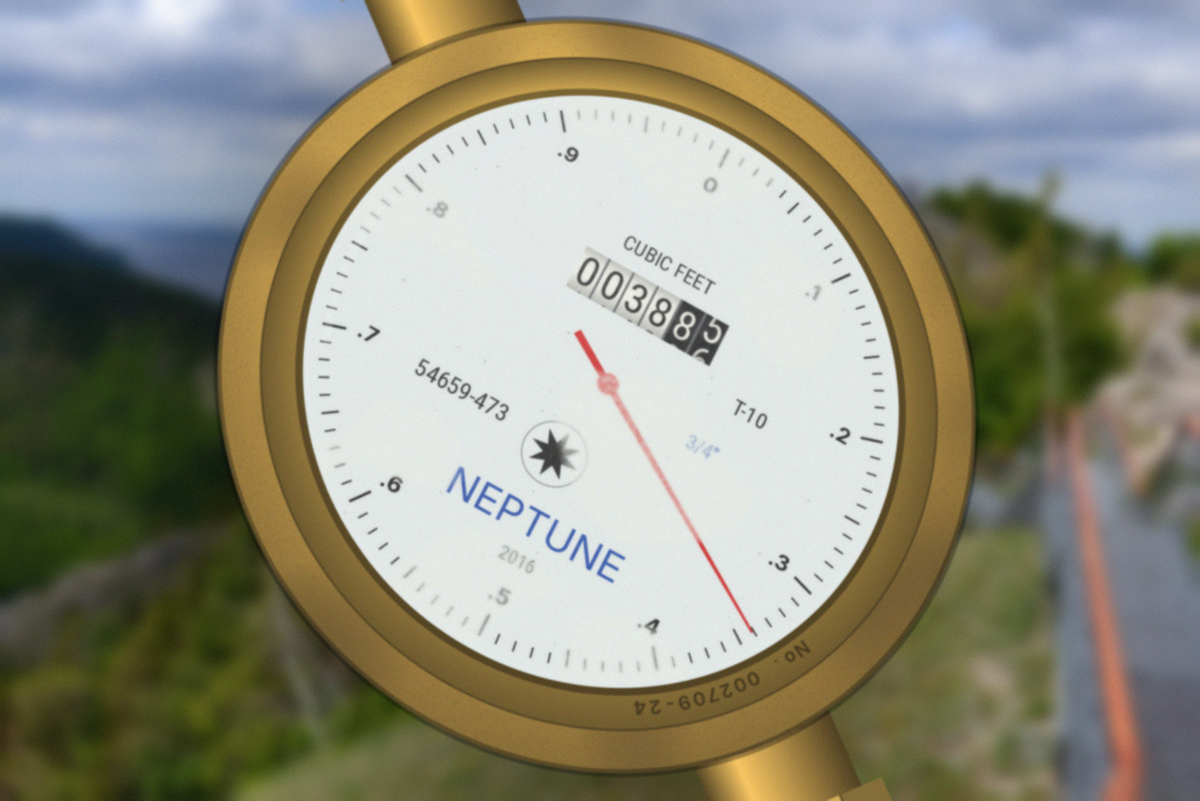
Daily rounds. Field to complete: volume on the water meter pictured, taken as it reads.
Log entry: 3885.34 ft³
